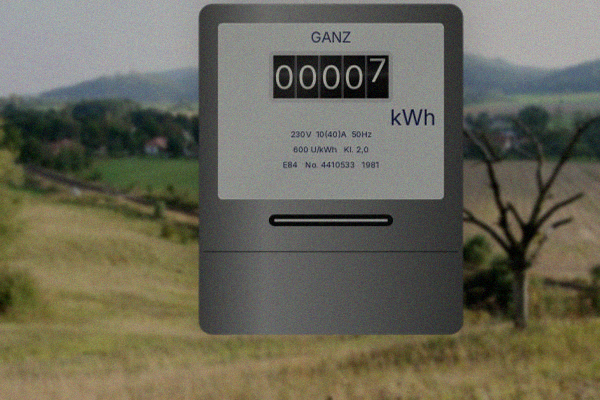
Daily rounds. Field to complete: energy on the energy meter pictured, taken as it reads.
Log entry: 7 kWh
